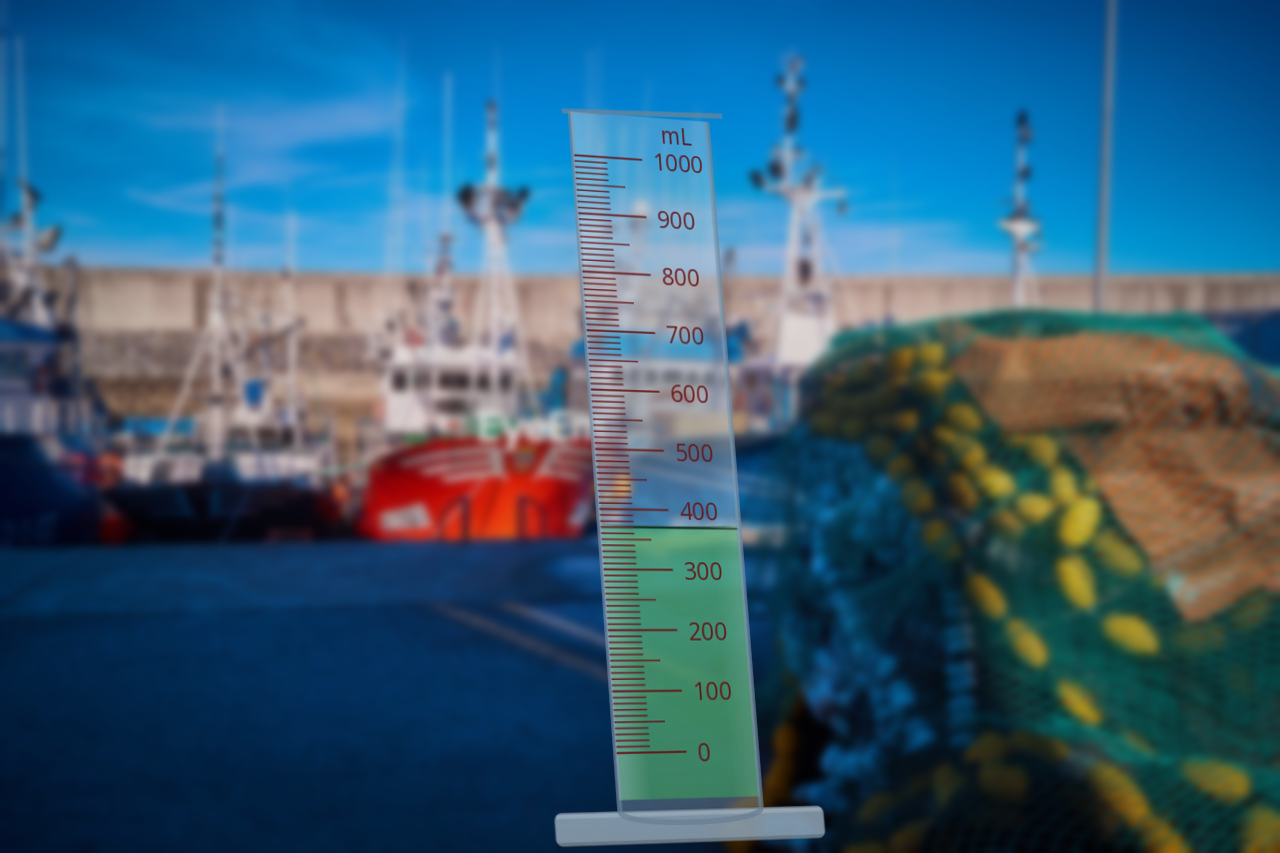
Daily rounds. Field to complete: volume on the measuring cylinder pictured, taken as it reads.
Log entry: 370 mL
